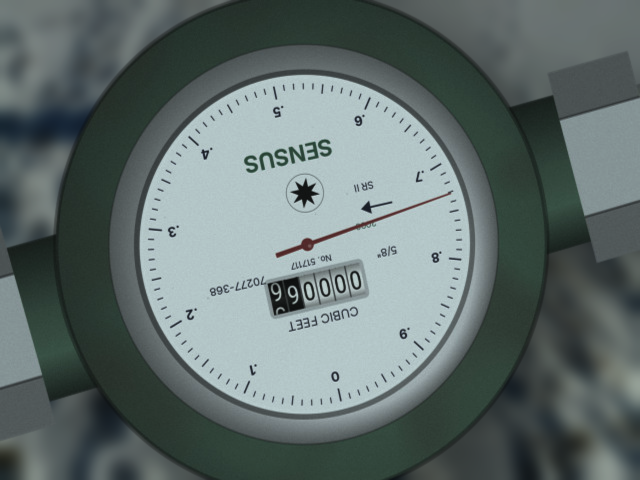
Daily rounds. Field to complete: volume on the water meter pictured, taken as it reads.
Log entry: 65.73 ft³
